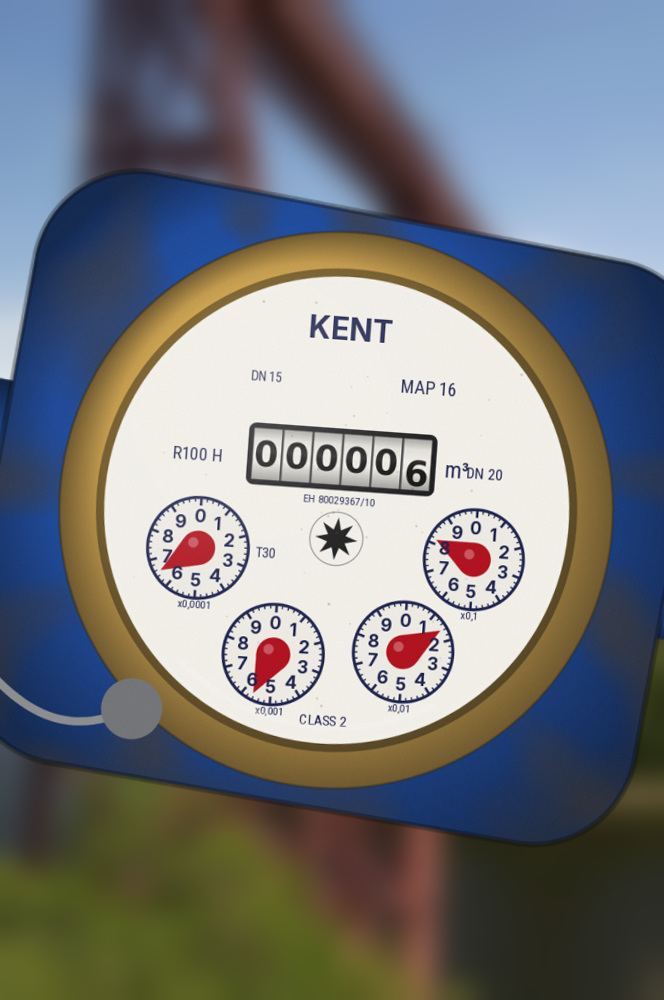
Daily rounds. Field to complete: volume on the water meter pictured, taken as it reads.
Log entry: 5.8156 m³
